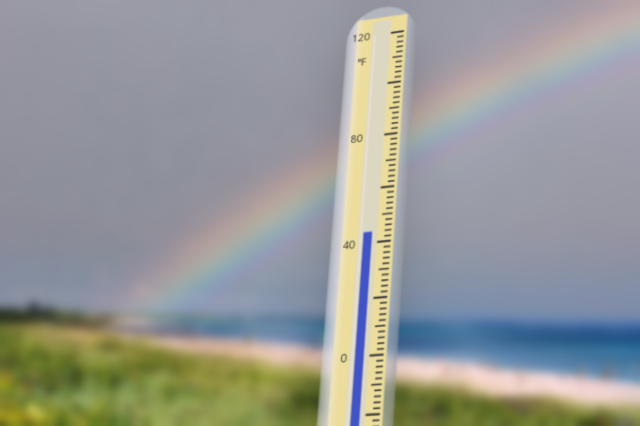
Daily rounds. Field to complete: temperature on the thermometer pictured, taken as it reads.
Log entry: 44 °F
